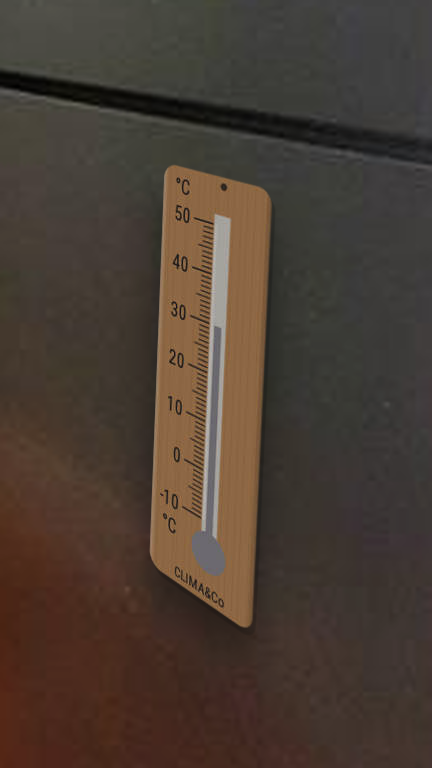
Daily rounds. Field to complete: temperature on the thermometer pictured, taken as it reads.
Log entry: 30 °C
